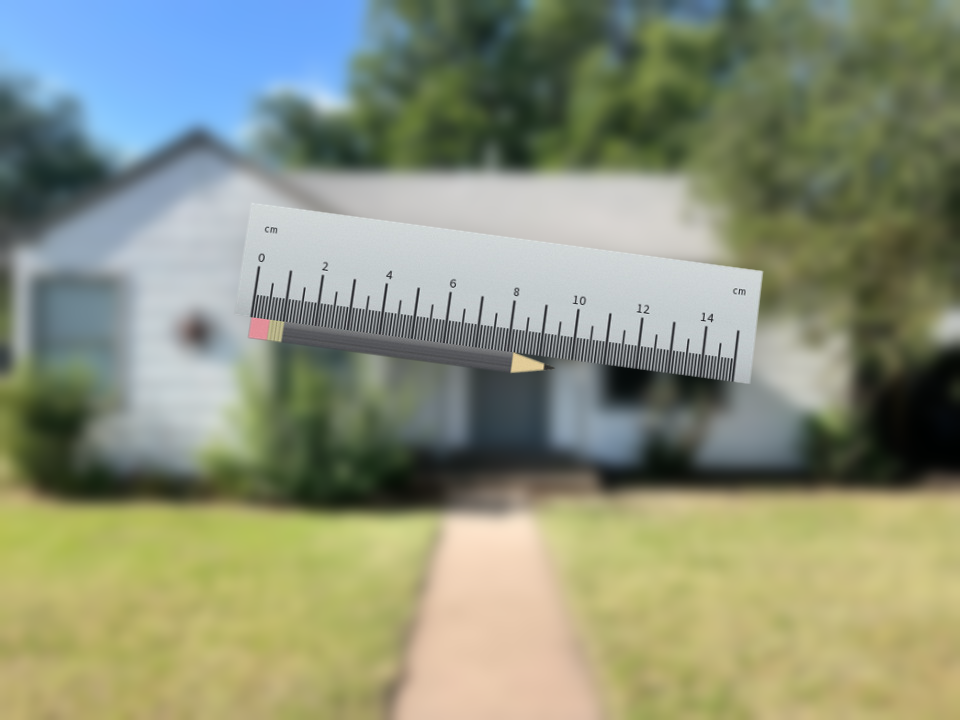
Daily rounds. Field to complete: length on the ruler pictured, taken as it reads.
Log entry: 9.5 cm
